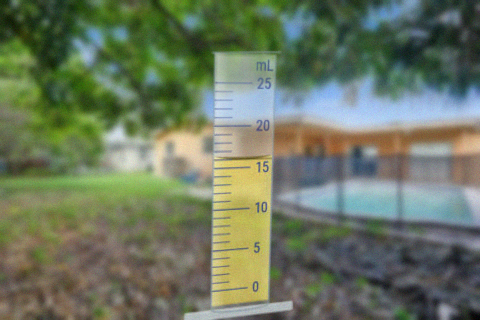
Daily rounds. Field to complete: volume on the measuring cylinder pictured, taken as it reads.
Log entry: 16 mL
